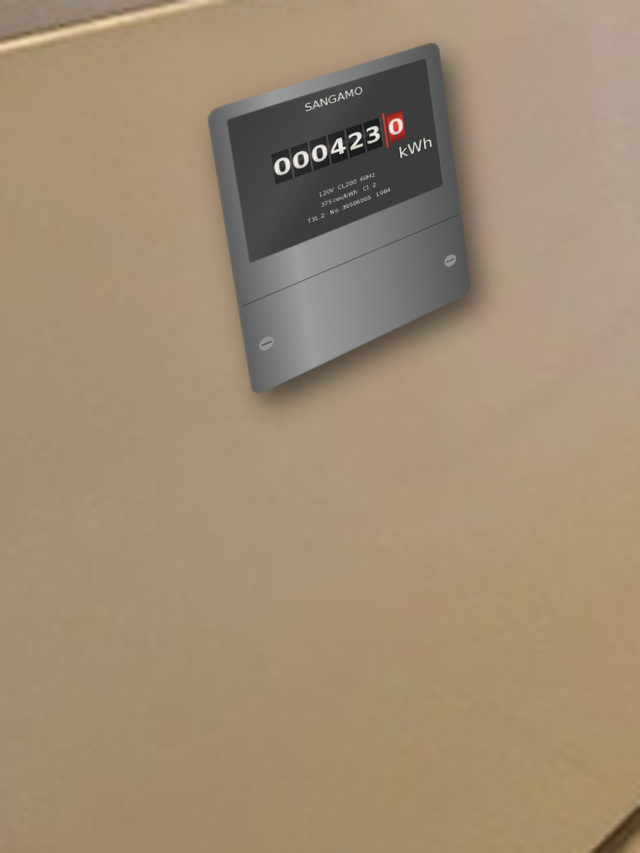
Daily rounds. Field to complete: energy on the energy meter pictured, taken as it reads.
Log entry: 423.0 kWh
